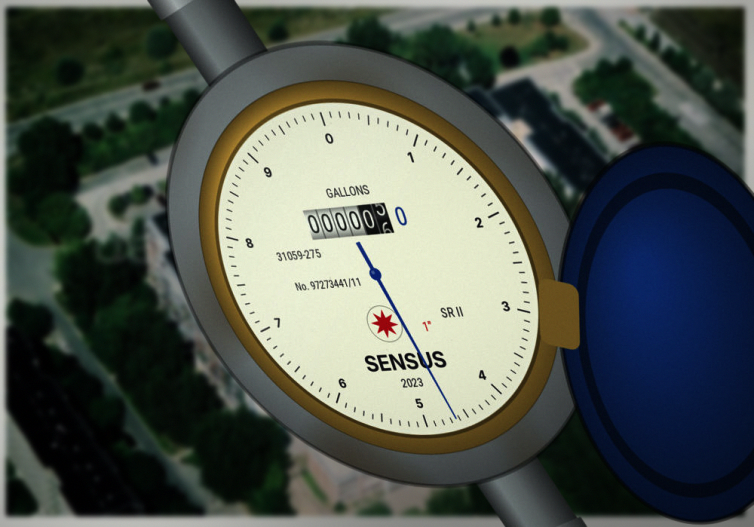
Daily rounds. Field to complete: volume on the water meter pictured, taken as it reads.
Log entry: 54.6 gal
